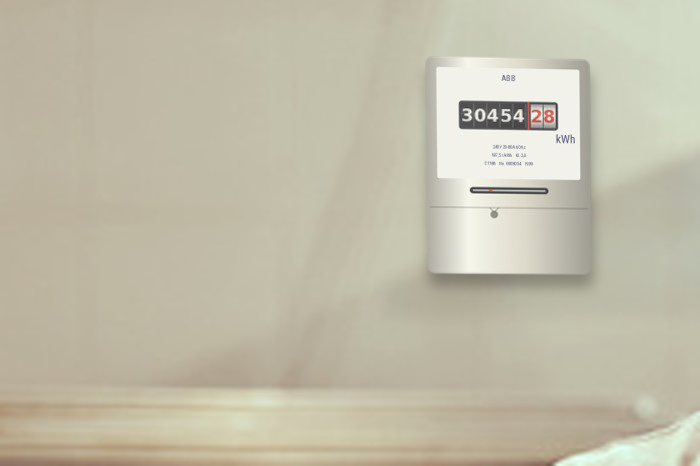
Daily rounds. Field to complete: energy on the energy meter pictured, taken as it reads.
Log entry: 30454.28 kWh
